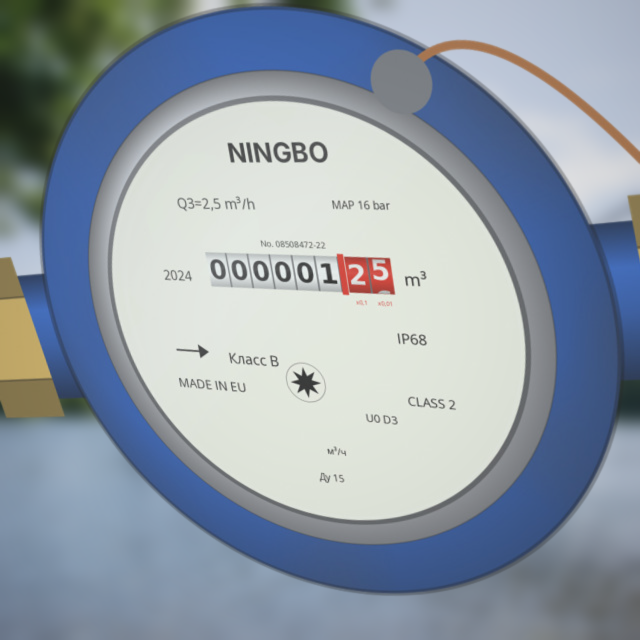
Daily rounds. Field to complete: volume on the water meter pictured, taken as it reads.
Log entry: 1.25 m³
